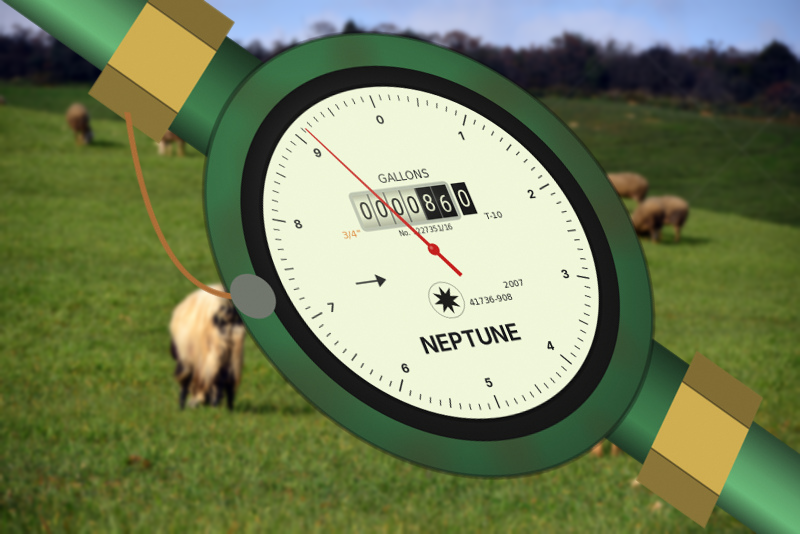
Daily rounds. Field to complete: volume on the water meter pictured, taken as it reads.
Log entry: 859.1 gal
